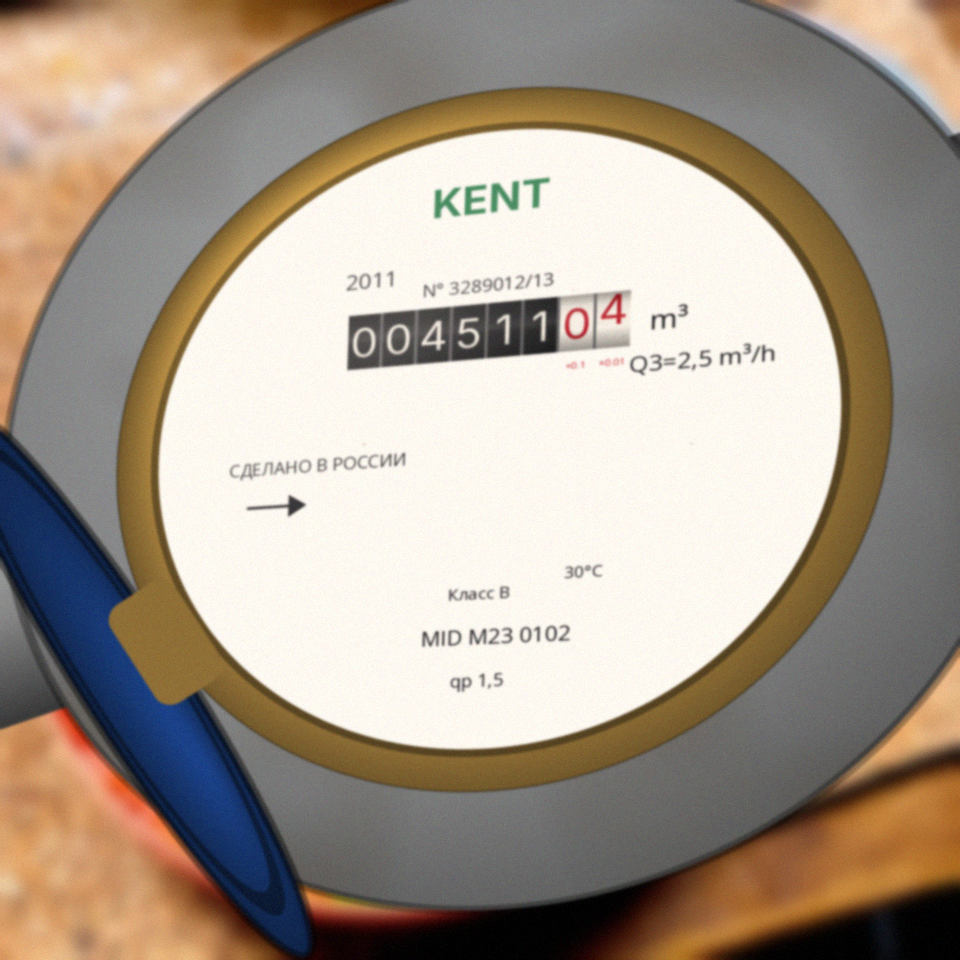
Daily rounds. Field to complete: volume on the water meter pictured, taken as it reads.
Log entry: 4511.04 m³
